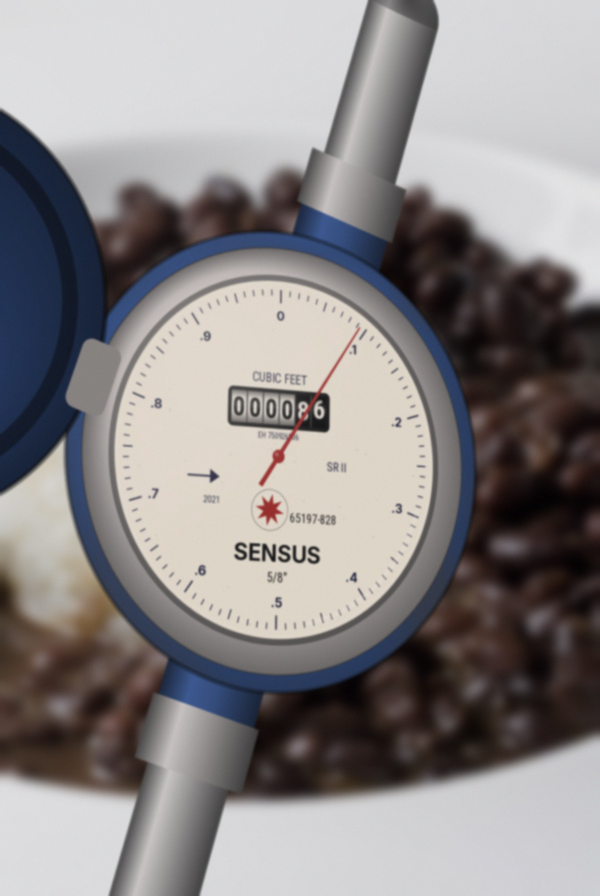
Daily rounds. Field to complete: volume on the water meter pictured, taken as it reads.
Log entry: 86.09 ft³
